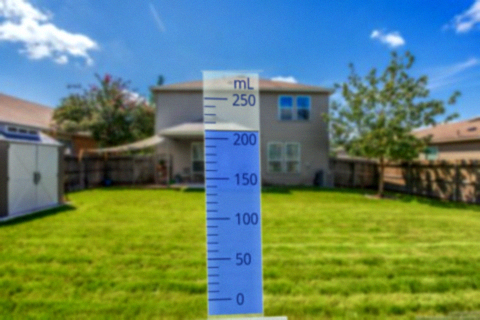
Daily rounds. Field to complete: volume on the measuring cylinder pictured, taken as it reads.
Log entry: 210 mL
